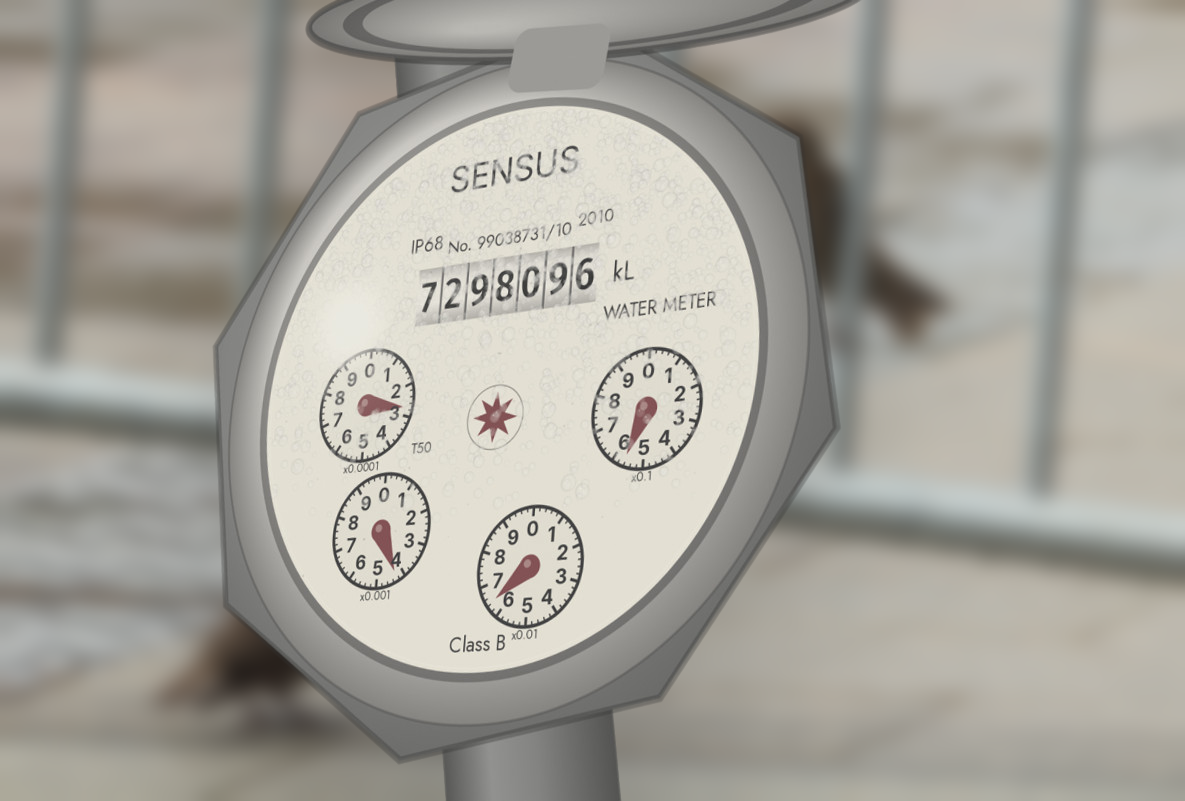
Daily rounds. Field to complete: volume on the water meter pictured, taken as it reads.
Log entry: 7298096.5642 kL
